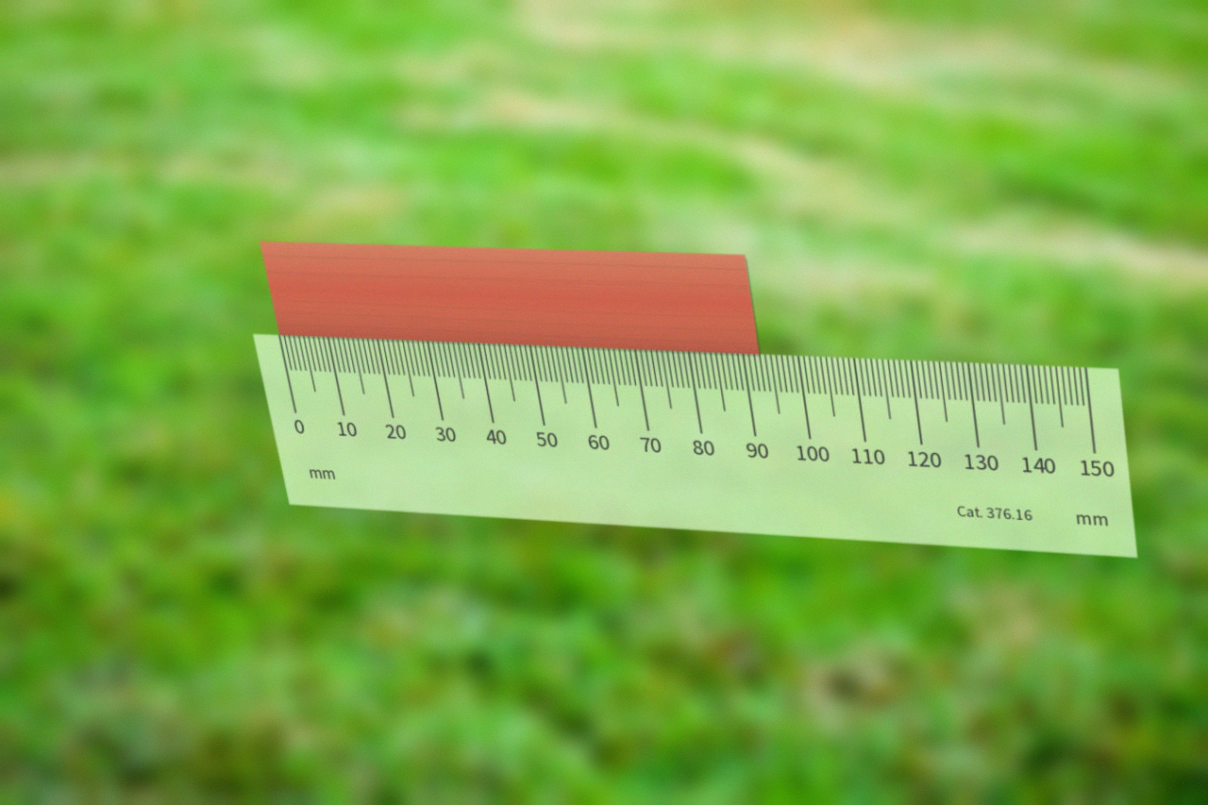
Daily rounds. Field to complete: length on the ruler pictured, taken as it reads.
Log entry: 93 mm
